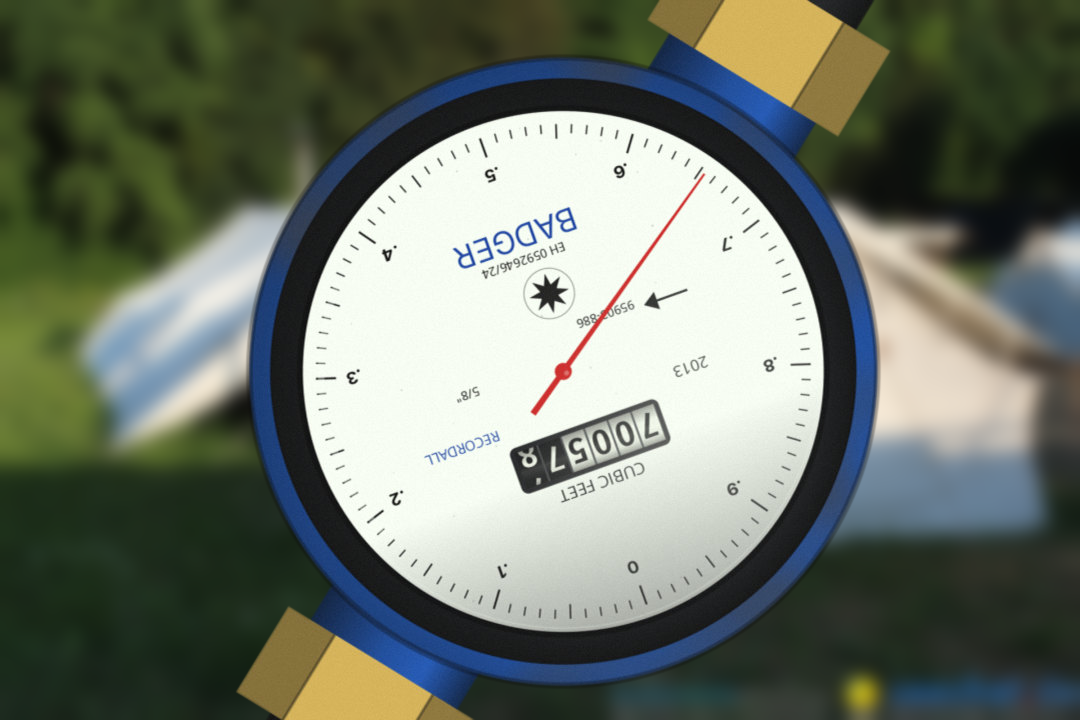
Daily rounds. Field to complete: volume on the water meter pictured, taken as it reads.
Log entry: 700577.65 ft³
